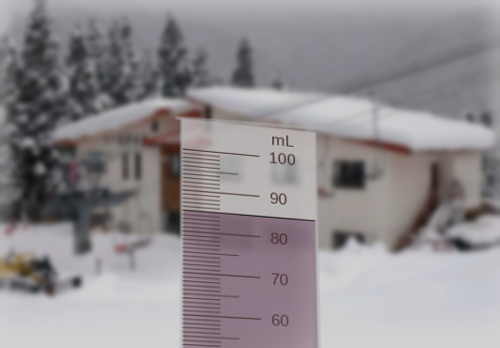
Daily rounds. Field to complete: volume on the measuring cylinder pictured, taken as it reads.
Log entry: 85 mL
